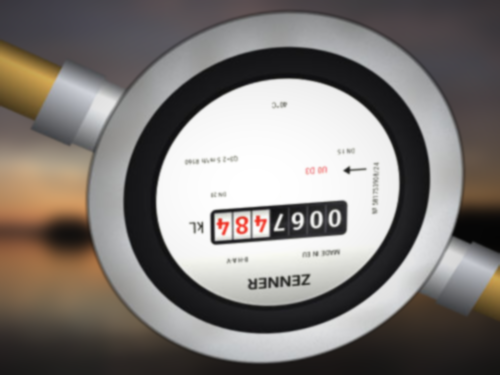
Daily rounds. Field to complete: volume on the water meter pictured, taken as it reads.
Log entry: 67.484 kL
